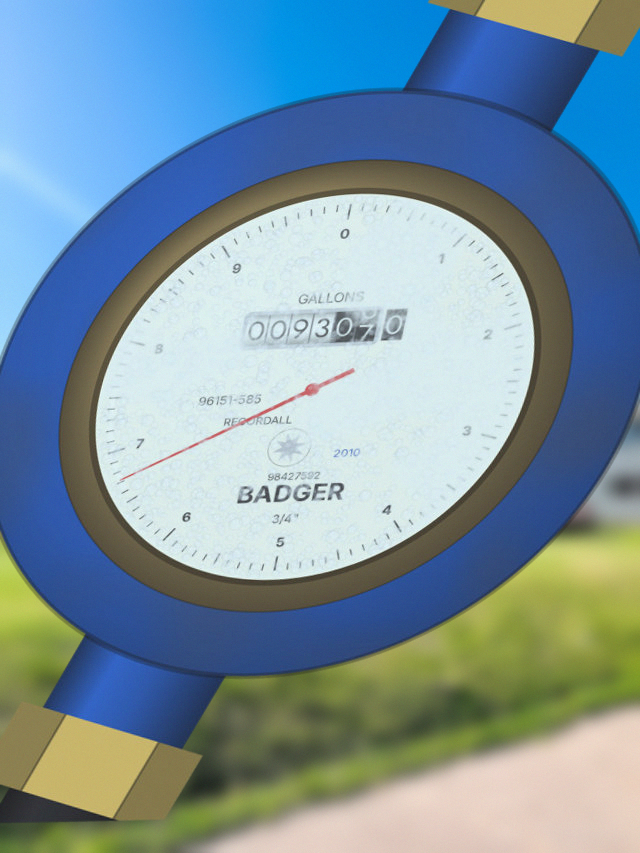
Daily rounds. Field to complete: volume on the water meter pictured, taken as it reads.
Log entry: 93066.7 gal
